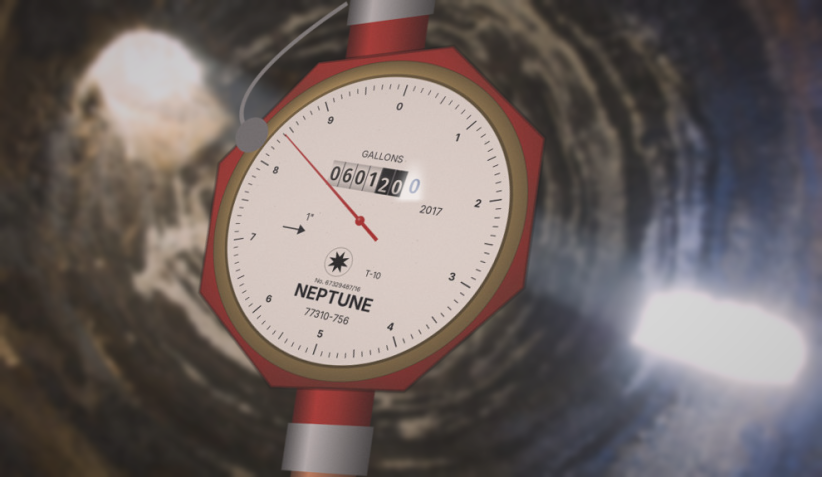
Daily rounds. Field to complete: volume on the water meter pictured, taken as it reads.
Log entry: 601198.4 gal
